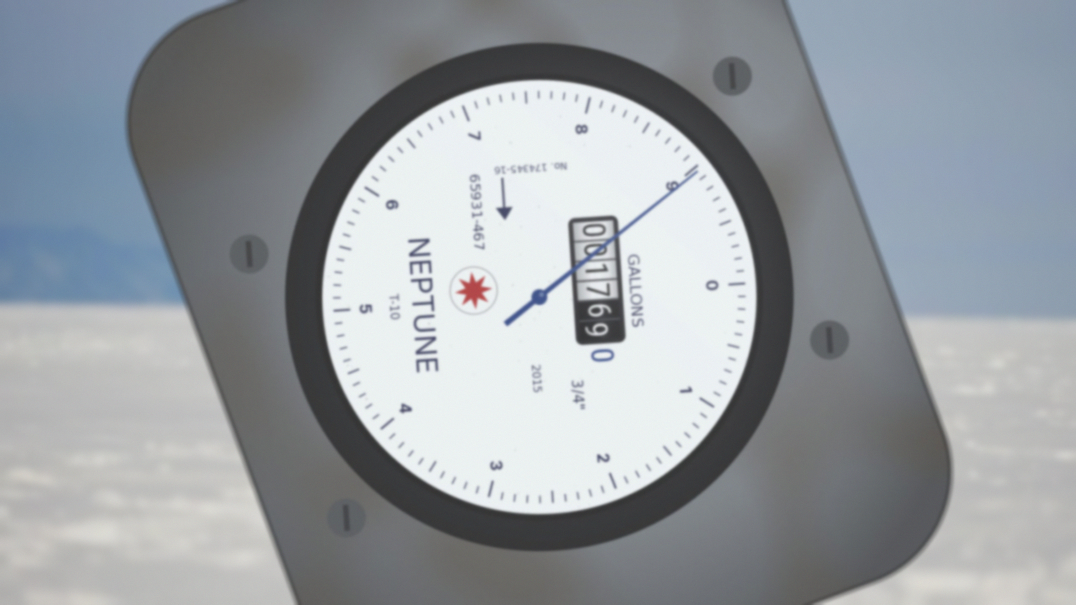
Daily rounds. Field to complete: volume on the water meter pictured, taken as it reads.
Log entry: 17689.0 gal
